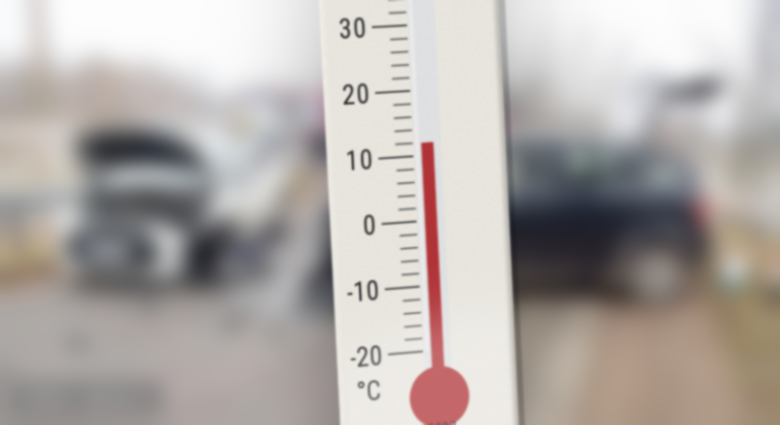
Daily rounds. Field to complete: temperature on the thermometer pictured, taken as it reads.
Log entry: 12 °C
